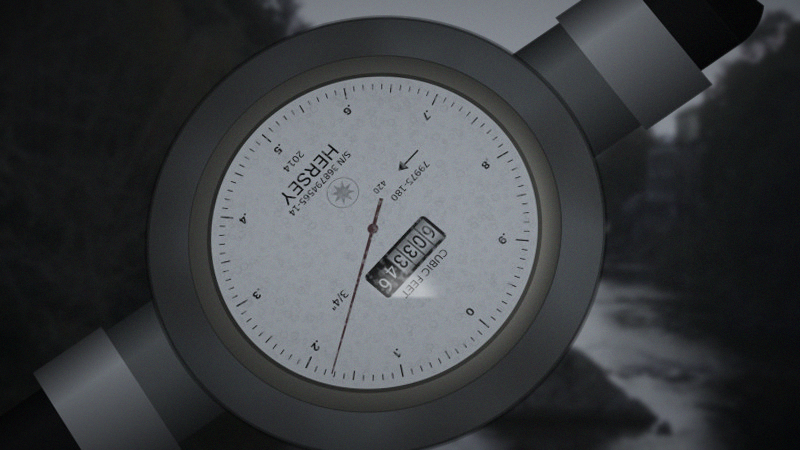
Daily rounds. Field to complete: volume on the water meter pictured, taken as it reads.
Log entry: 603346.17 ft³
